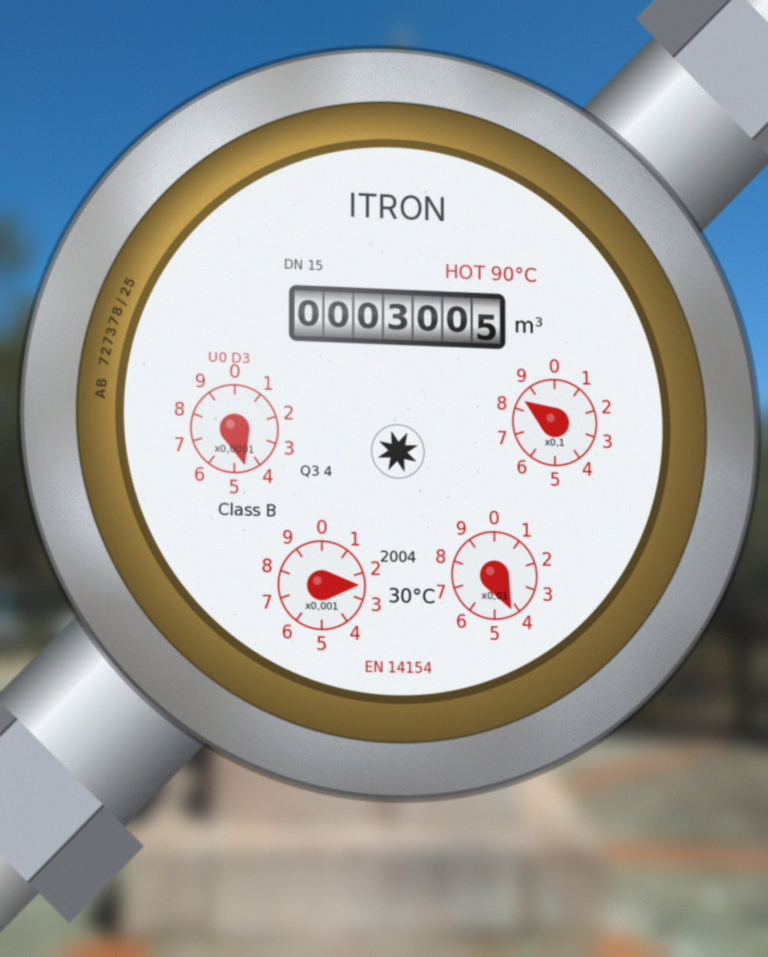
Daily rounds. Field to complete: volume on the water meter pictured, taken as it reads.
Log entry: 3004.8424 m³
